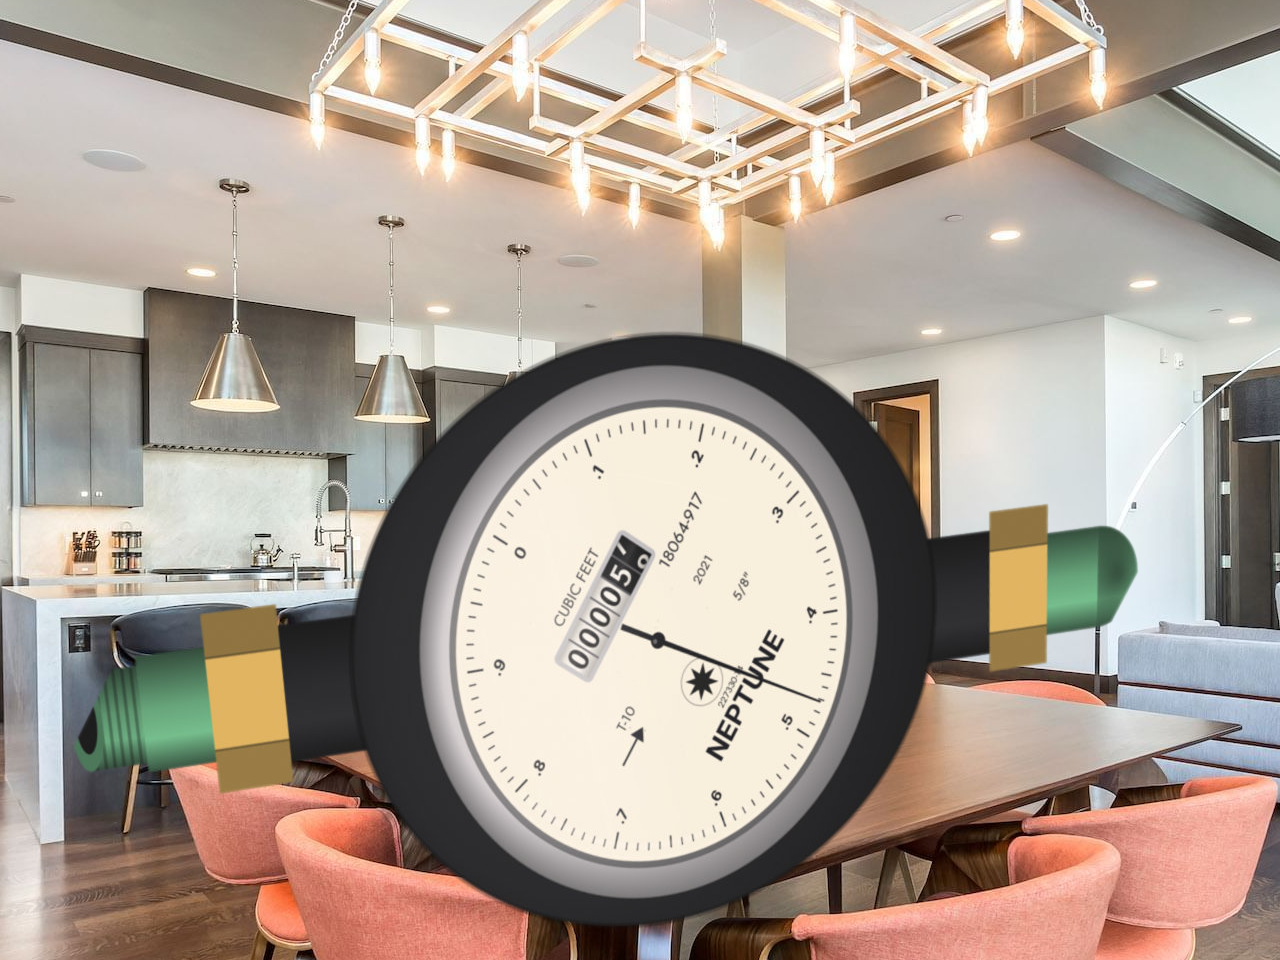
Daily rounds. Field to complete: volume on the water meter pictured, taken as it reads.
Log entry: 57.47 ft³
